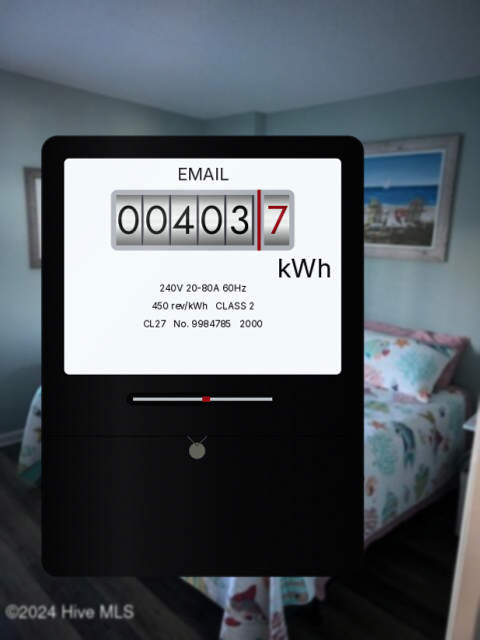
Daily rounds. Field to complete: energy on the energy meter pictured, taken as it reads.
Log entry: 403.7 kWh
